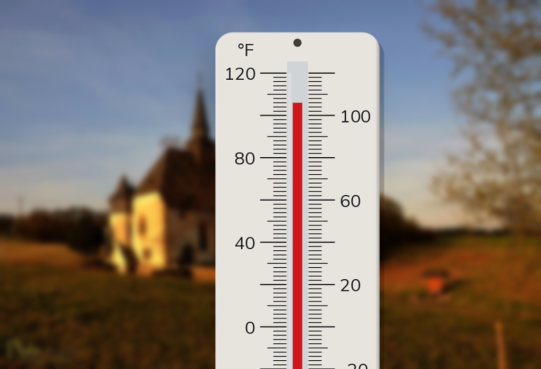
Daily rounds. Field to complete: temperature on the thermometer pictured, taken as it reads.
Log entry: 106 °F
